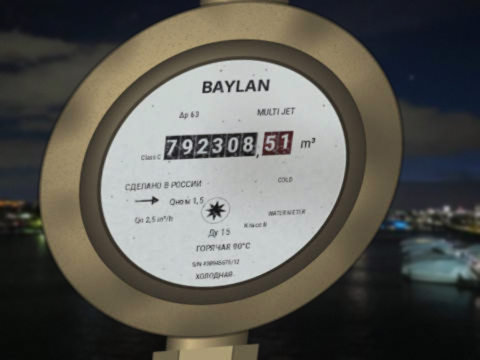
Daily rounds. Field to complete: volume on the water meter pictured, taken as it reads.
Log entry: 792308.51 m³
